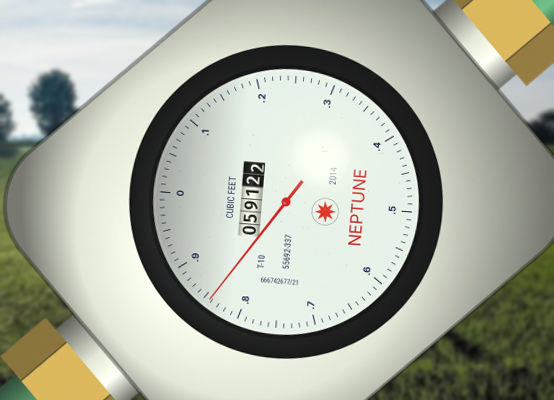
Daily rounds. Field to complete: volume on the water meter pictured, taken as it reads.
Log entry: 59121.84 ft³
